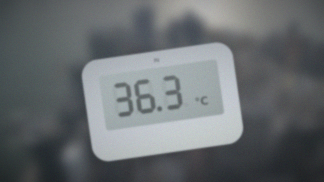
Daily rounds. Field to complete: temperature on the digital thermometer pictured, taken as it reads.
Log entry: 36.3 °C
